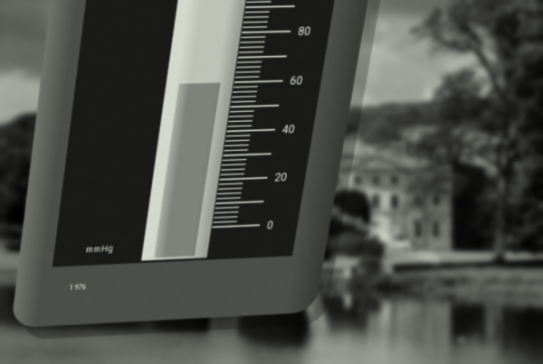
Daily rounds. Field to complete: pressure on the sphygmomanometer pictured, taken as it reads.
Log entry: 60 mmHg
